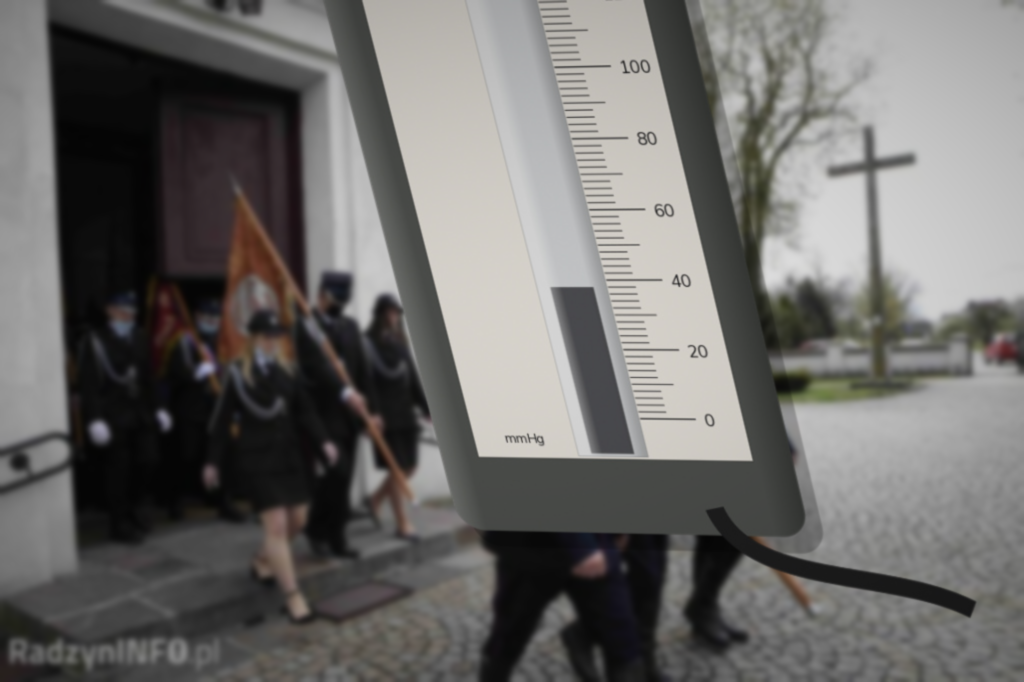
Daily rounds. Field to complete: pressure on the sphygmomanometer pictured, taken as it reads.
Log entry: 38 mmHg
